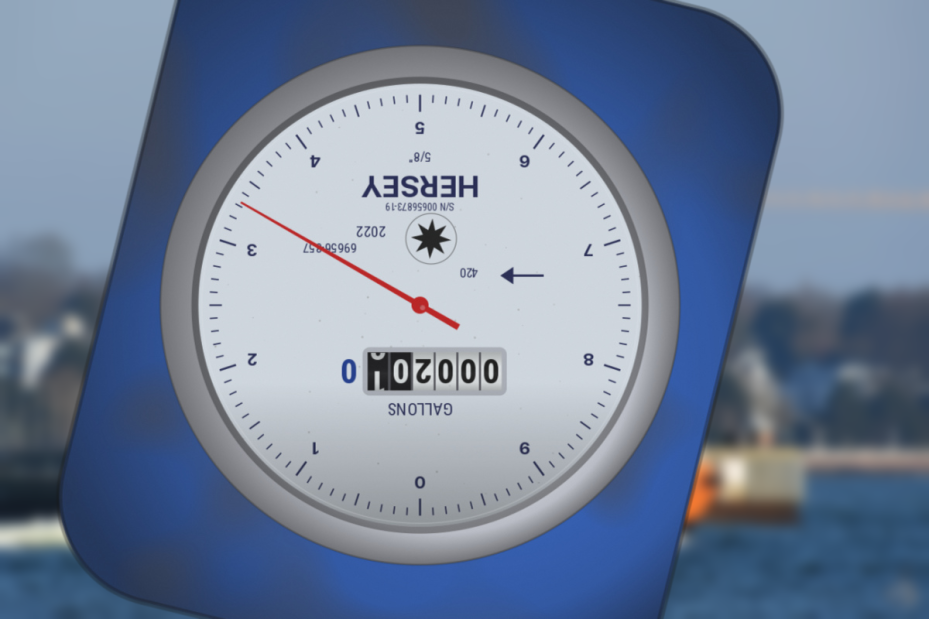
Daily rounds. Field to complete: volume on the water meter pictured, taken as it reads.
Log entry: 2013.3 gal
